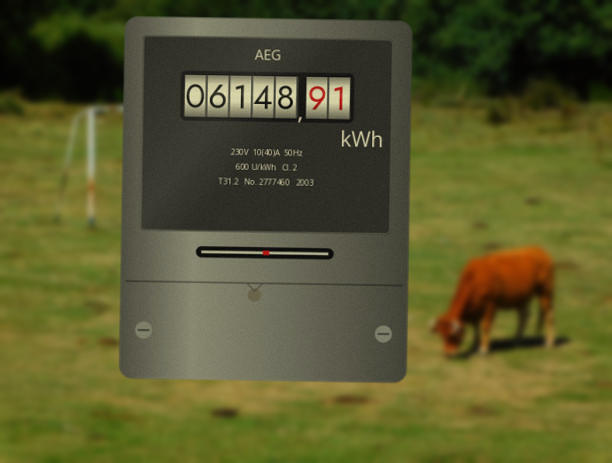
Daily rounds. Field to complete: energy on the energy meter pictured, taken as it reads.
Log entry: 6148.91 kWh
